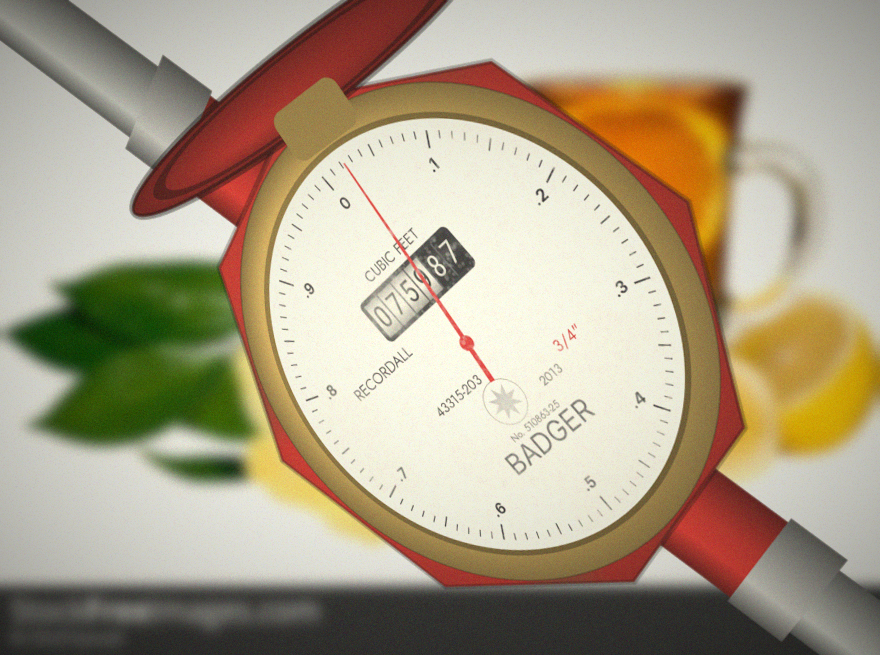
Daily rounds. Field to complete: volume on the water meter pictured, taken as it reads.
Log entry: 75987.02 ft³
